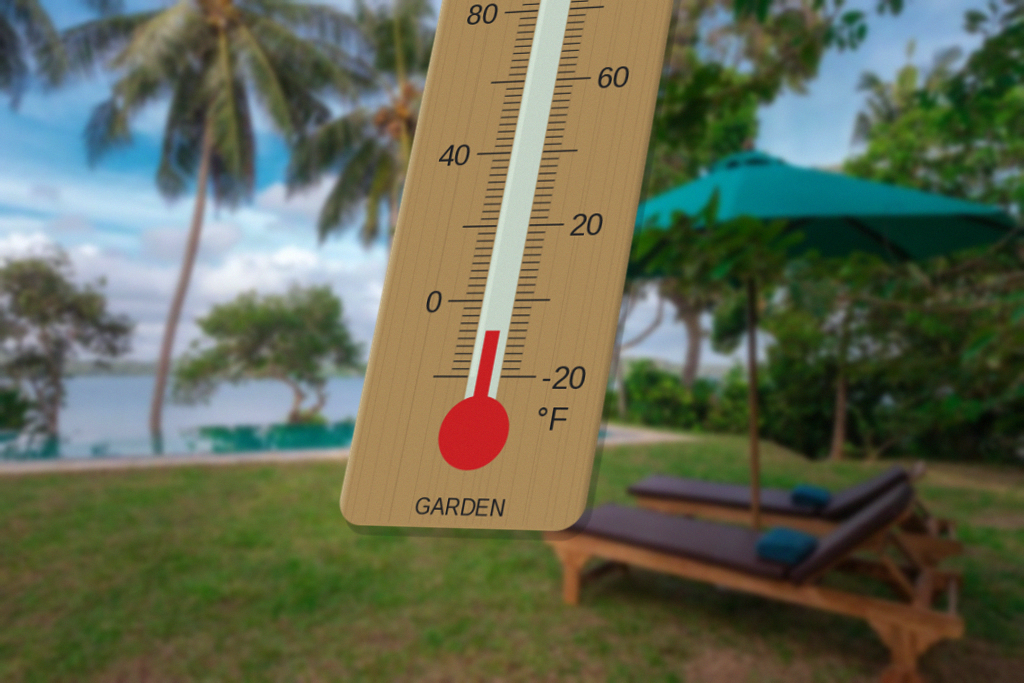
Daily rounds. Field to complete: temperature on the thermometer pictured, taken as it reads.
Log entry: -8 °F
